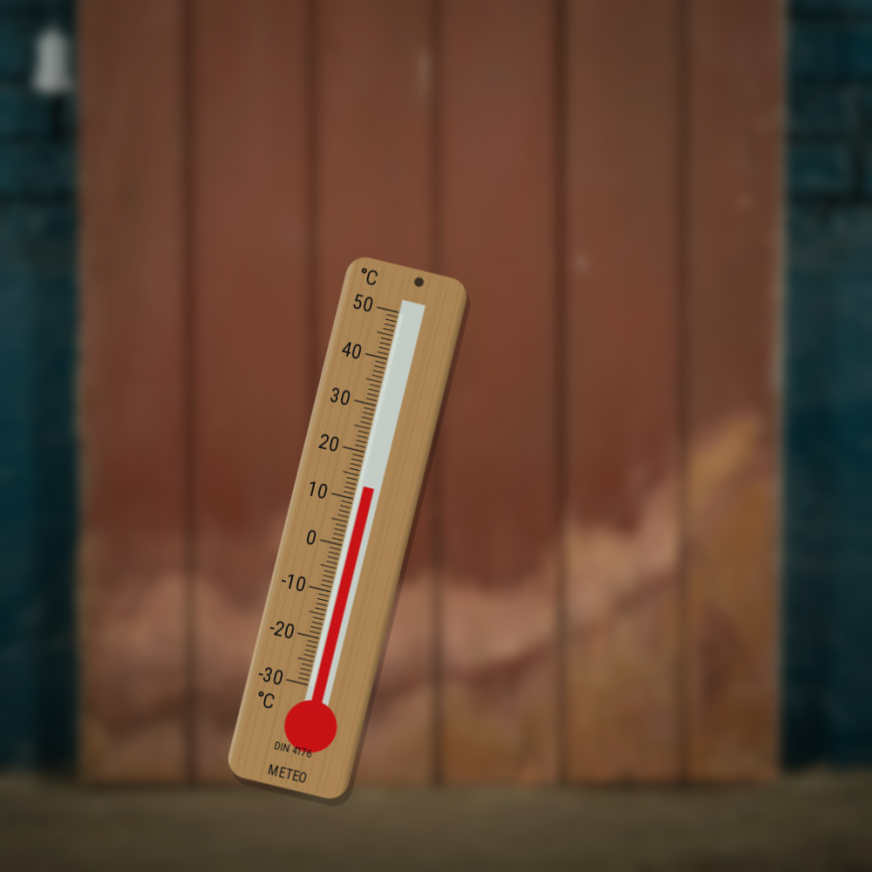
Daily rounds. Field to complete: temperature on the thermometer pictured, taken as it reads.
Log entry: 13 °C
